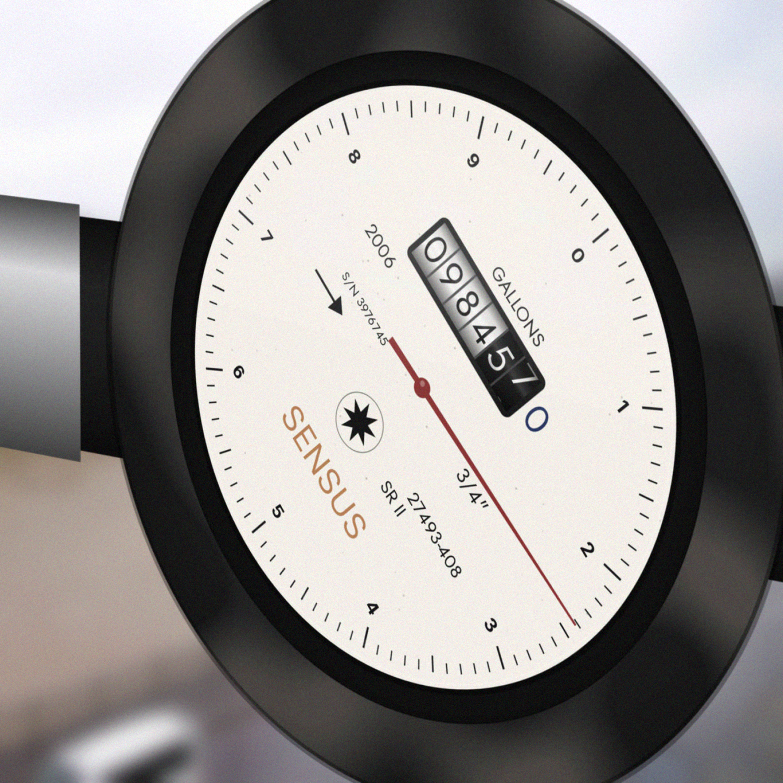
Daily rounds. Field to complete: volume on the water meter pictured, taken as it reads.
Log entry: 984572.4 gal
